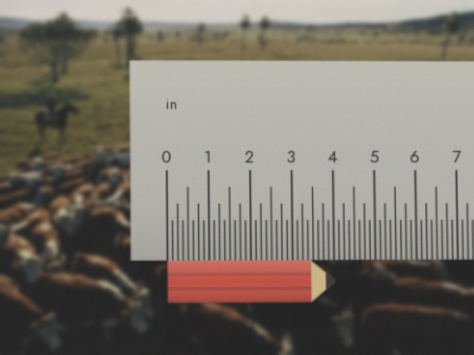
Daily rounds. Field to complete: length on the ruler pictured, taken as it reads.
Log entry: 4 in
